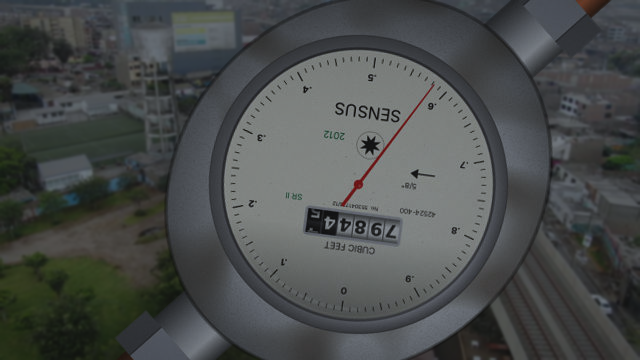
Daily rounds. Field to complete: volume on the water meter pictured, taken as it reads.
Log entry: 798444.58 ft³
